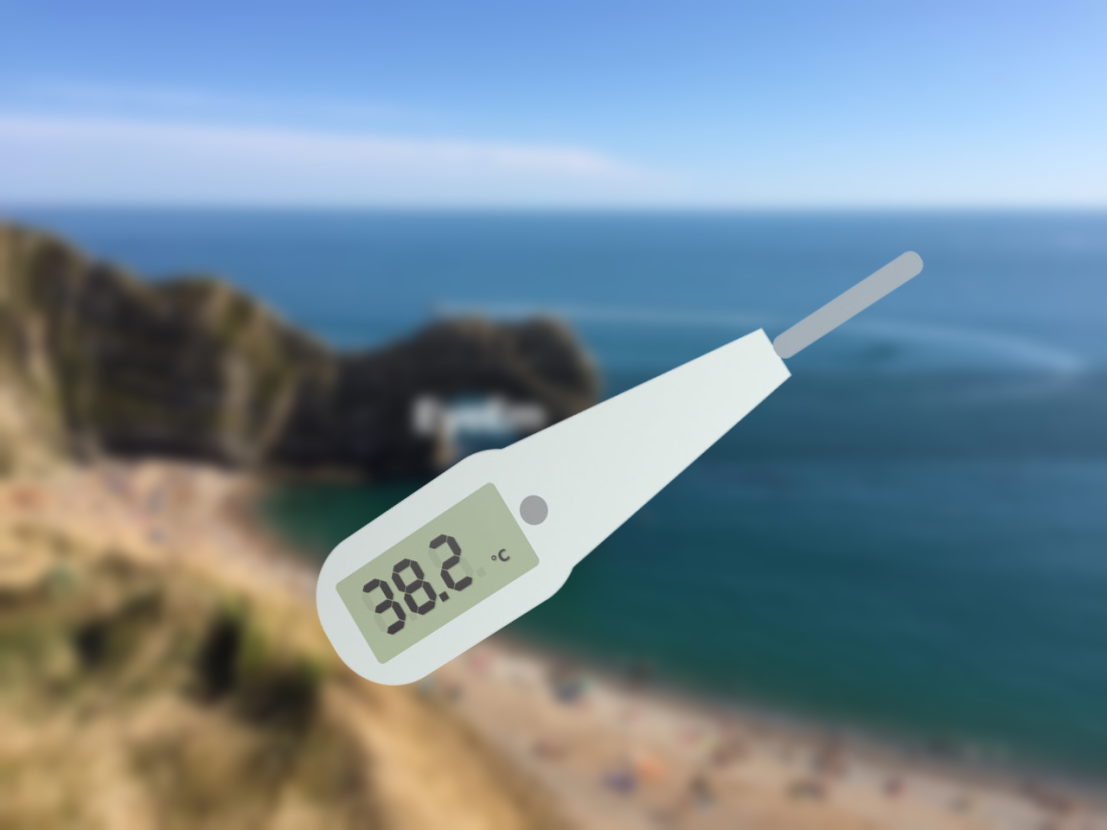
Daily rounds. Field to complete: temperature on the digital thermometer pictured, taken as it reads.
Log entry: 38.2 °C
